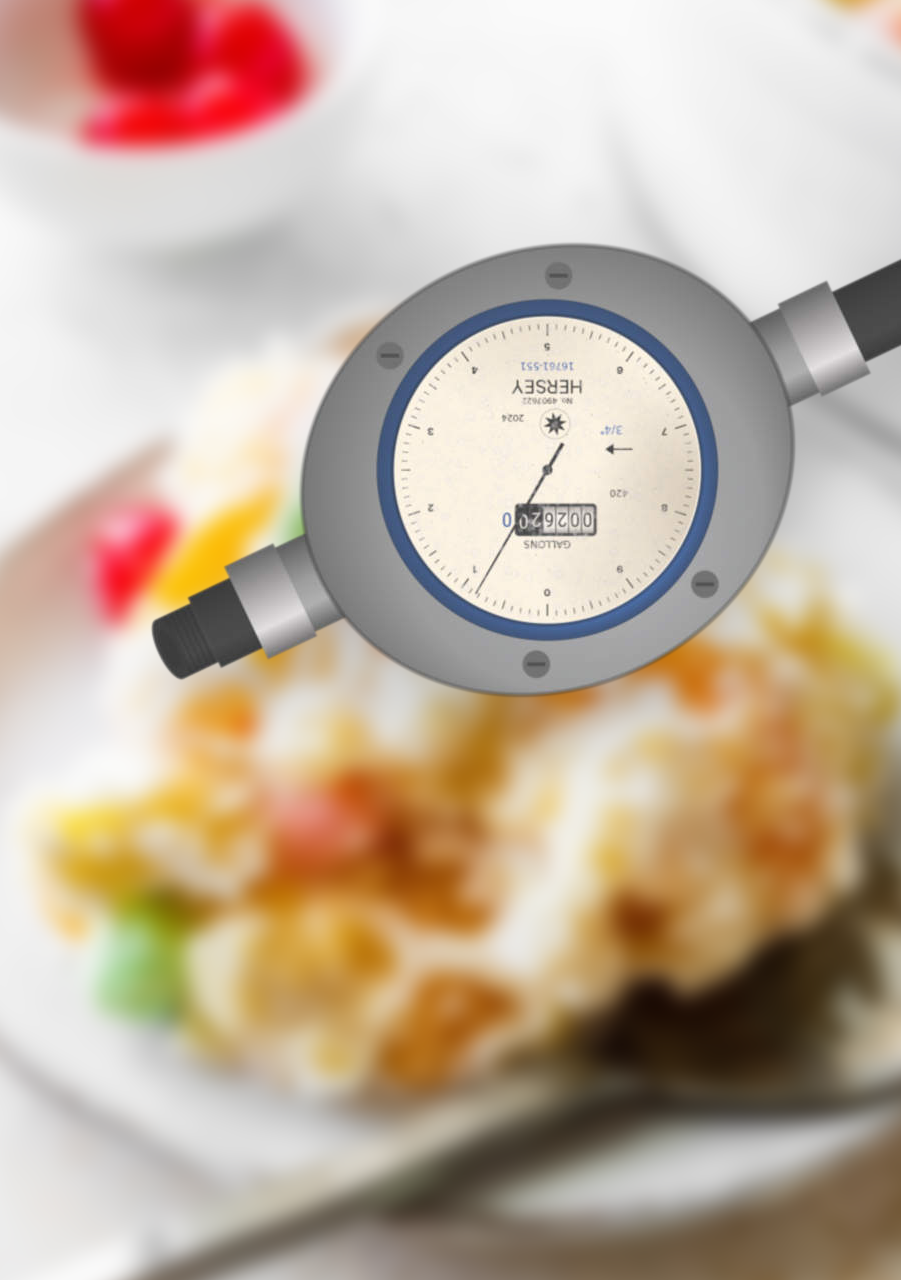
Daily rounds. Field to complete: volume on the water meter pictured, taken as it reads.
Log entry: 26200.8 gal
